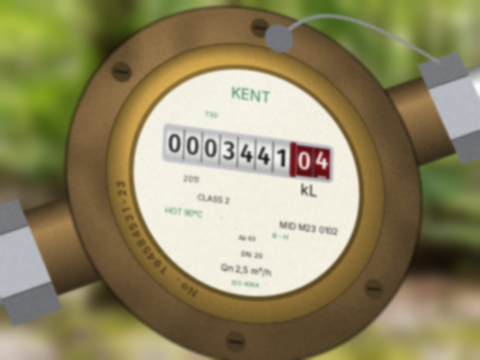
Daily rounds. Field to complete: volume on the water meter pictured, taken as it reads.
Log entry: 3441.04 kL
